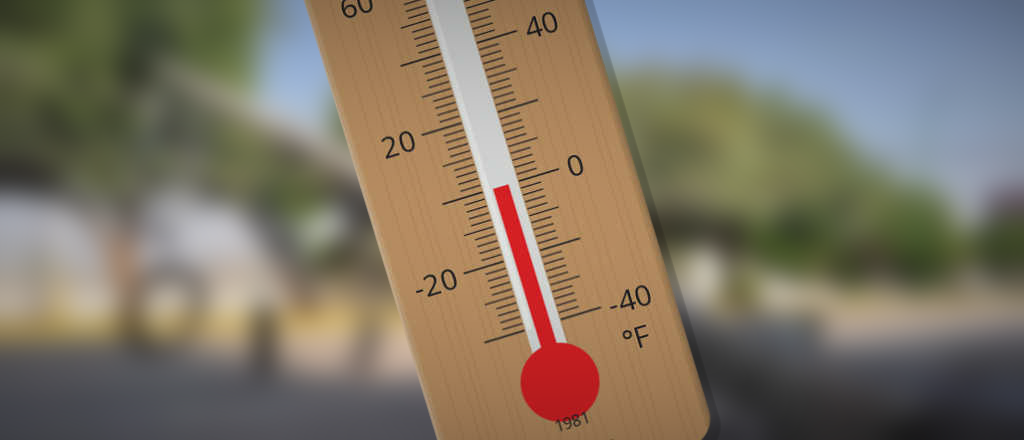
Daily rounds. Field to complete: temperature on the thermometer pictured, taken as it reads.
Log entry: 0 °F
